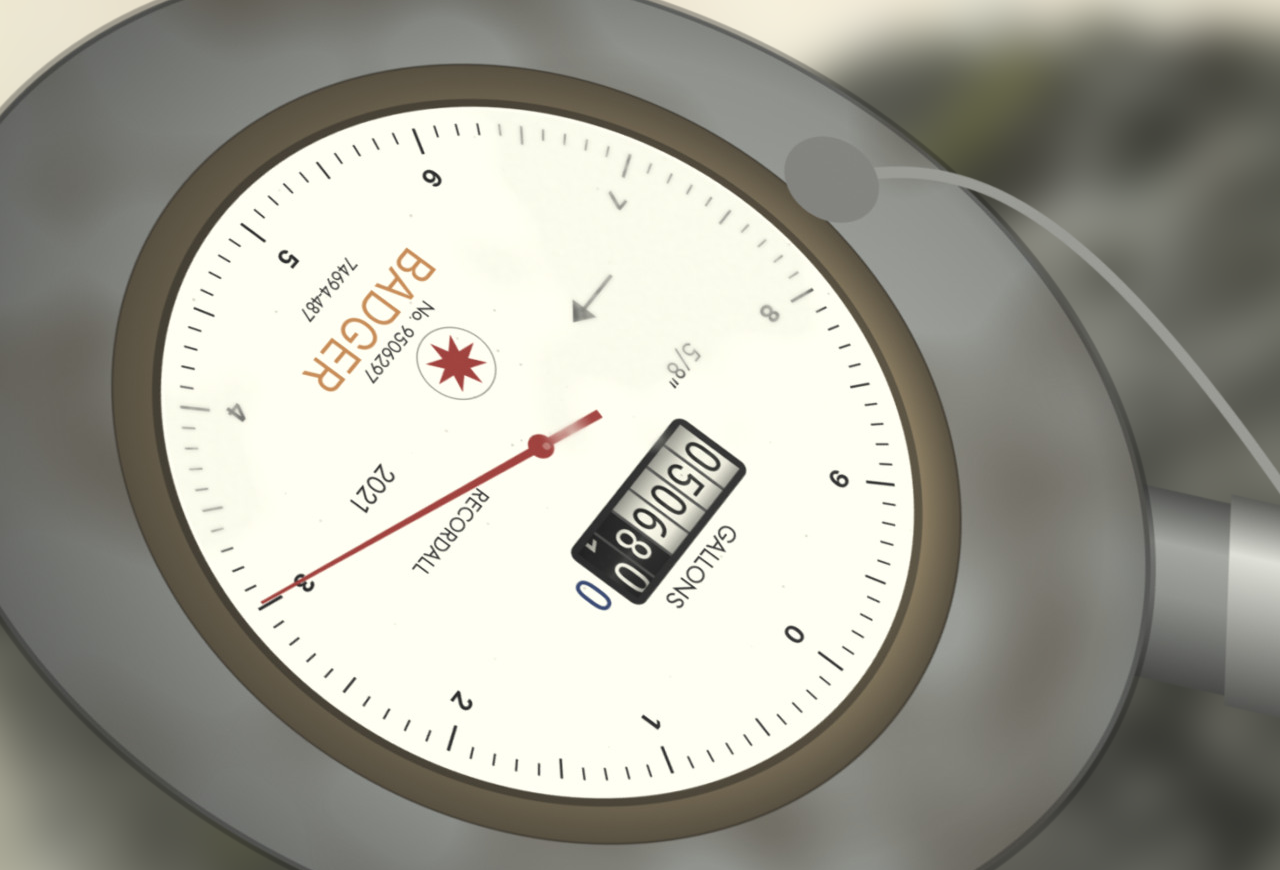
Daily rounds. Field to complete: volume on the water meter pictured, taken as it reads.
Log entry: 506803.0 gal
